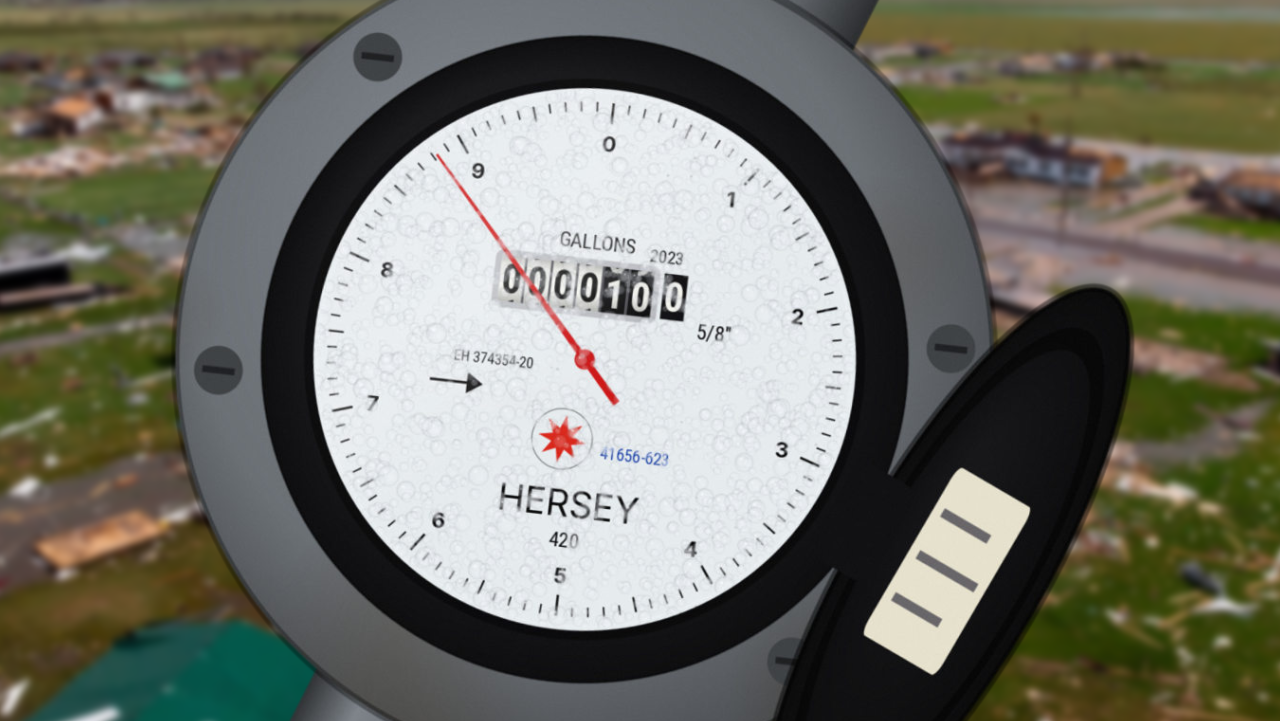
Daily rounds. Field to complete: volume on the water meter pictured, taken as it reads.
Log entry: 98.8 gal
